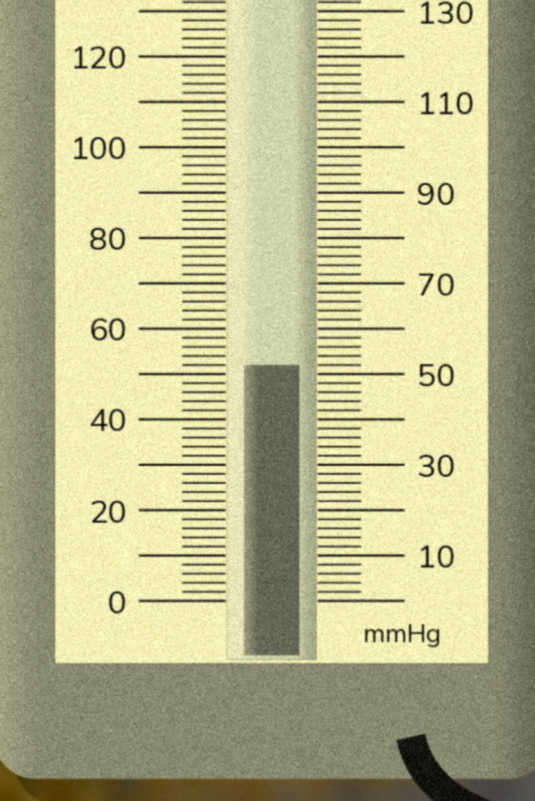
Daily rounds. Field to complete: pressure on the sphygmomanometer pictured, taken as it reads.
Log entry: 52 mmHg
